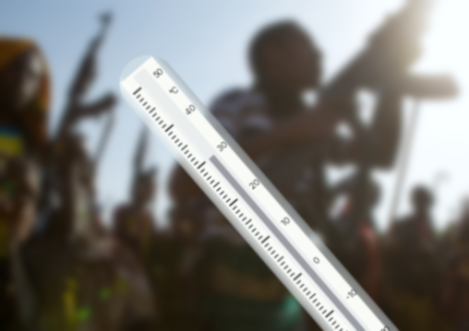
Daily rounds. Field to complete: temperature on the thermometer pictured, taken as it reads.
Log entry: 30 °C
